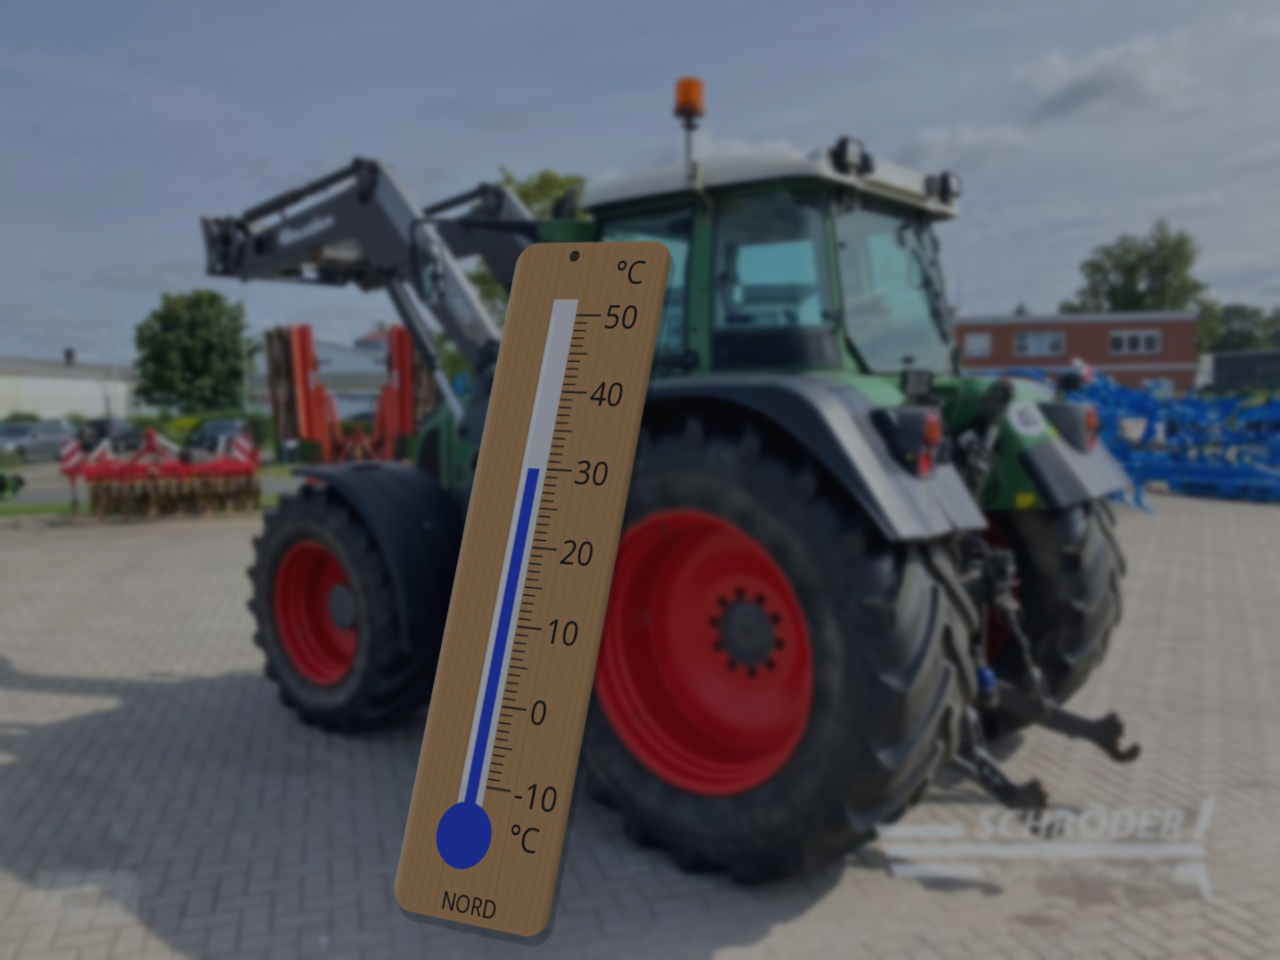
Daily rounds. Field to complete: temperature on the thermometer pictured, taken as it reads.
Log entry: 30 °C
